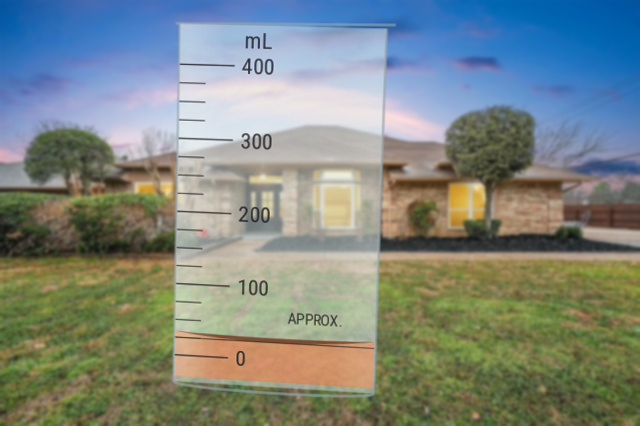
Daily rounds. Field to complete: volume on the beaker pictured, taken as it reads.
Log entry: 25 mL
